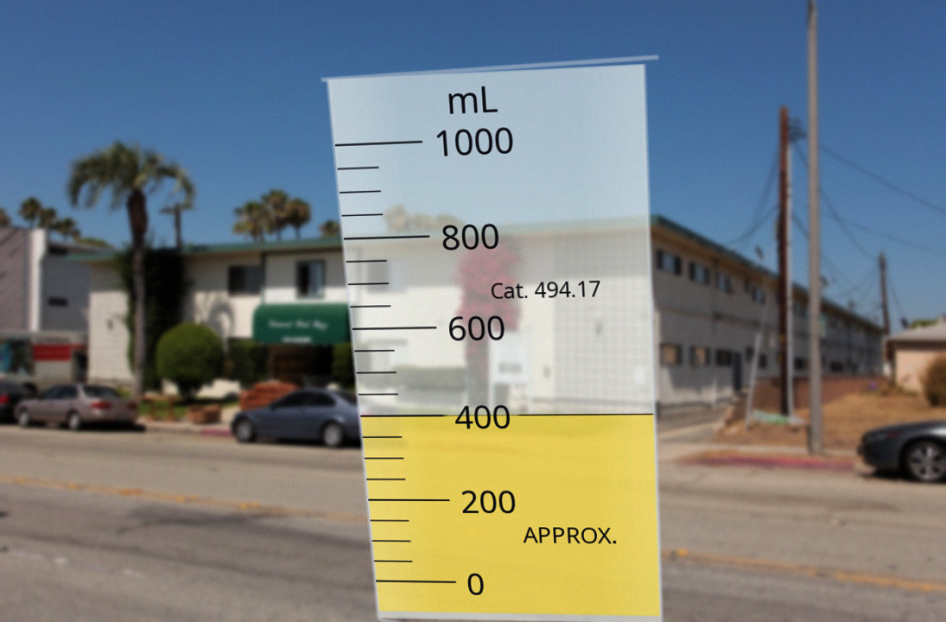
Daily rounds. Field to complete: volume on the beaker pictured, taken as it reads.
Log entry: 400 mL
